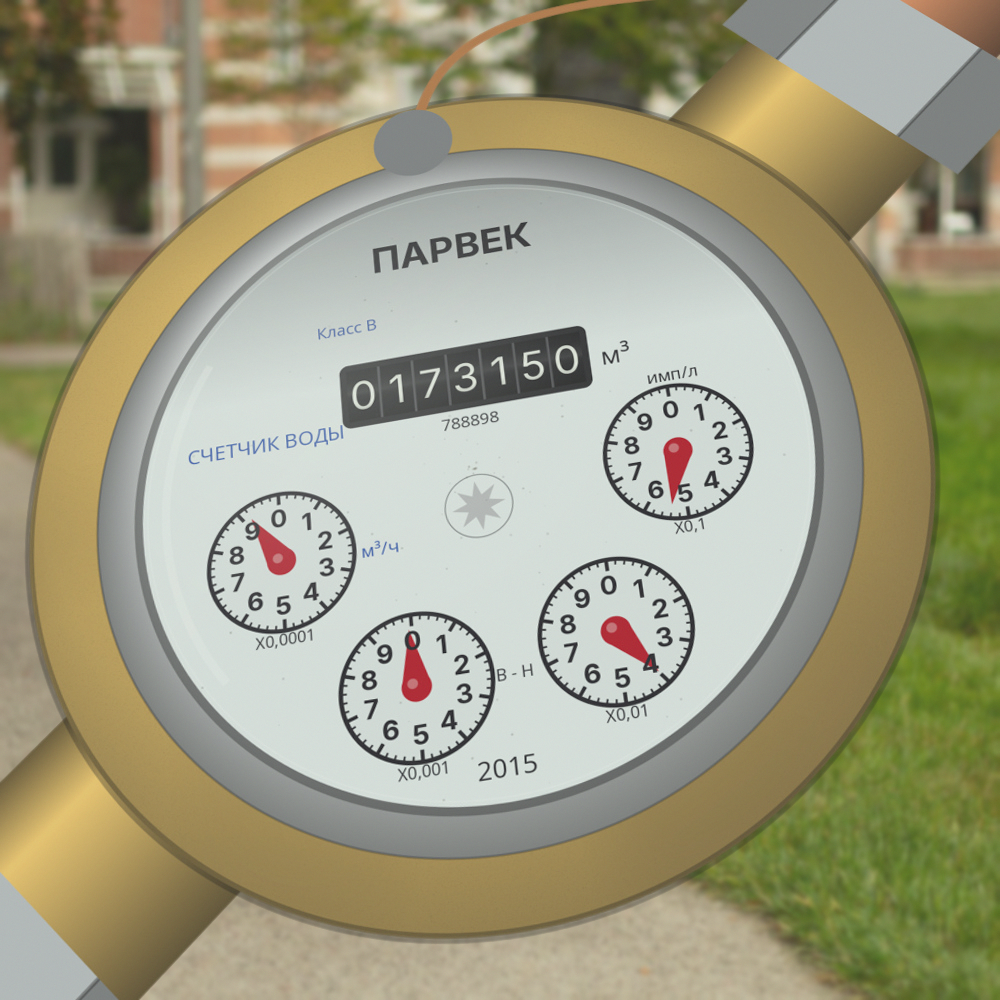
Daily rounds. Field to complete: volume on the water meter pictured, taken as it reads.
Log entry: 173150.5399 m³
